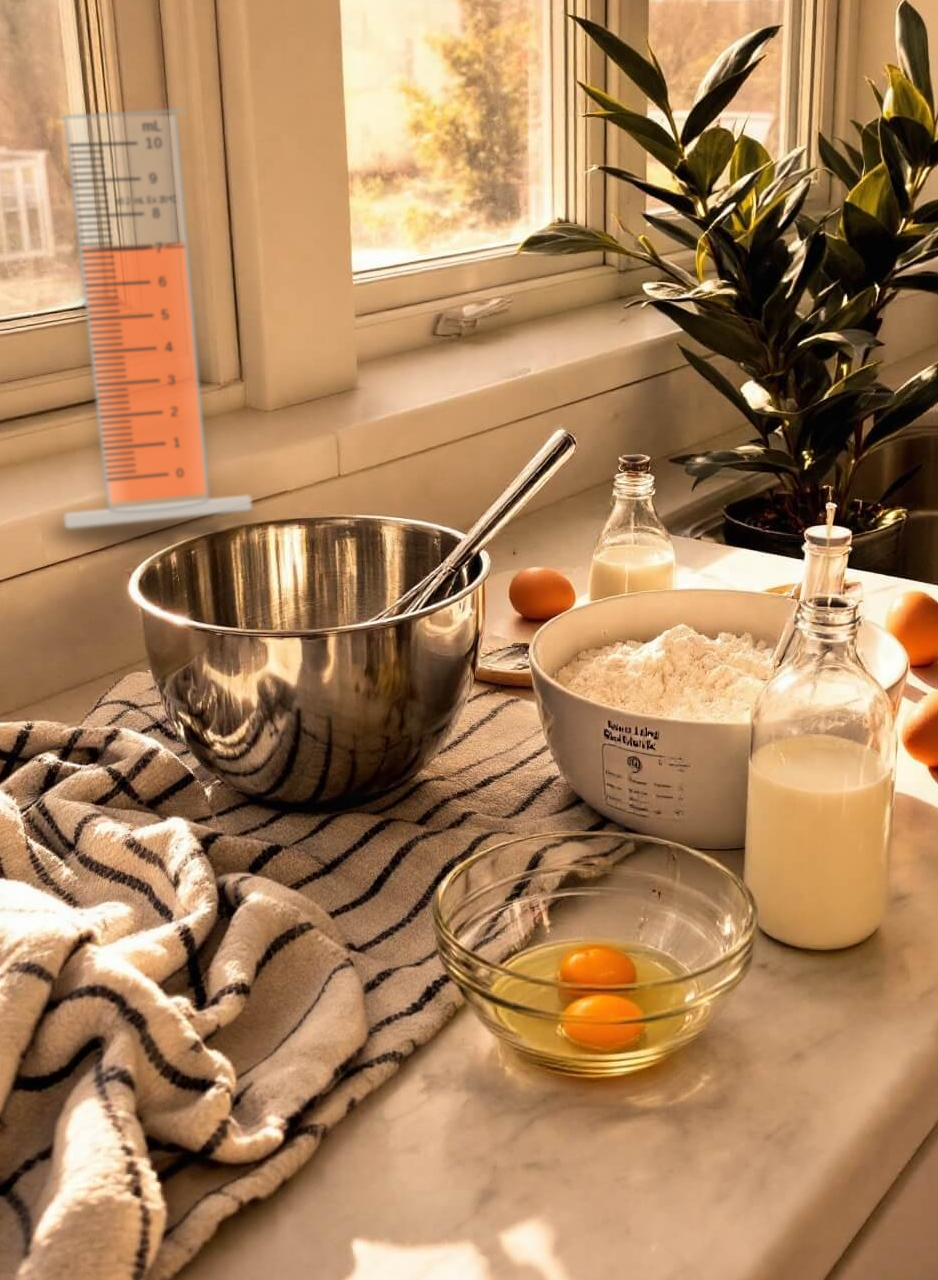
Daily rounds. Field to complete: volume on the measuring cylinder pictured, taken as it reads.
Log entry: 7 mL
